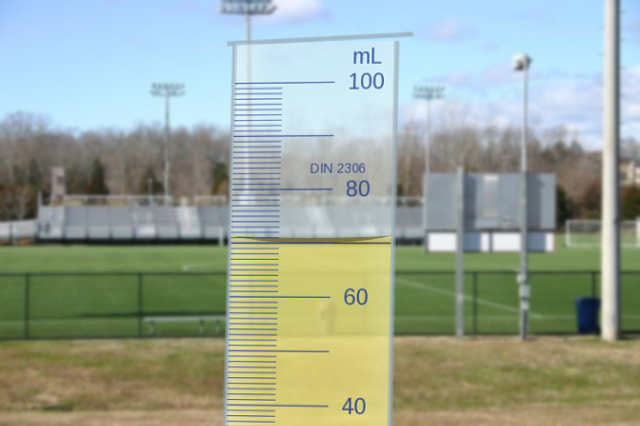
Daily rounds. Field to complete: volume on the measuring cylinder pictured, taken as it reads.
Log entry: 70 mL
